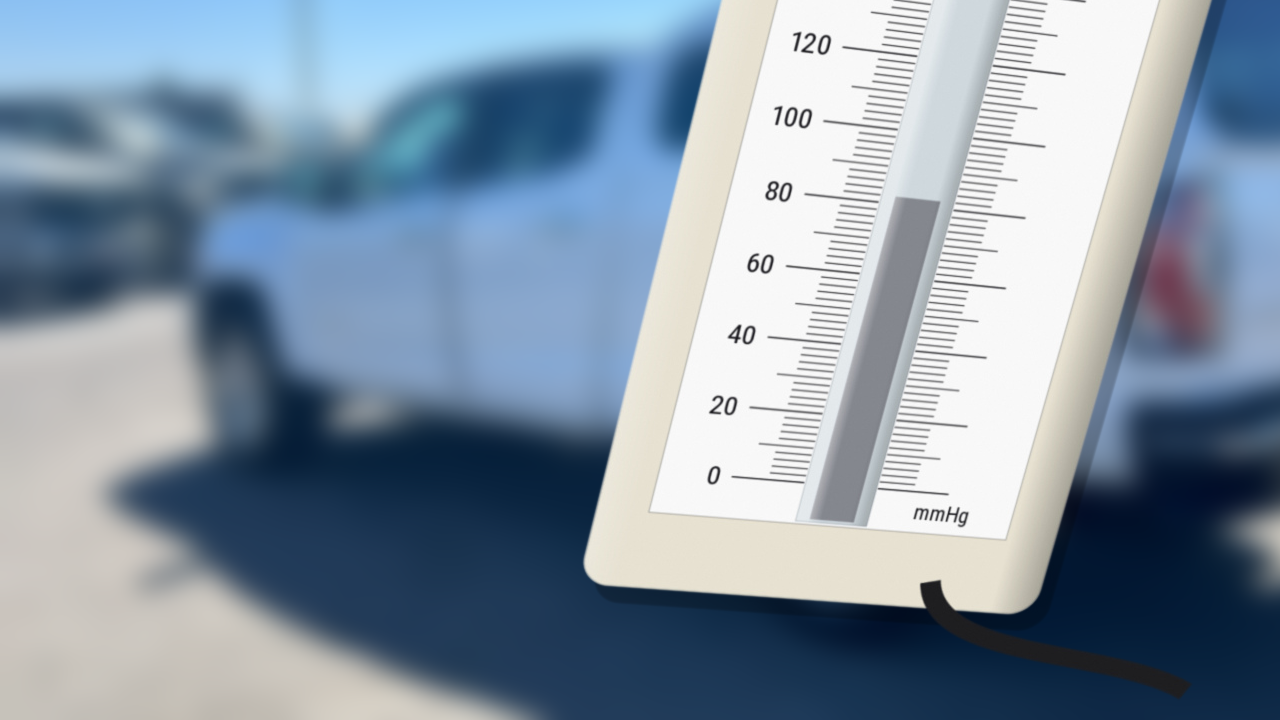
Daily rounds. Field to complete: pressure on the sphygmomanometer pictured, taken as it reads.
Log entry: 82 mmHg
